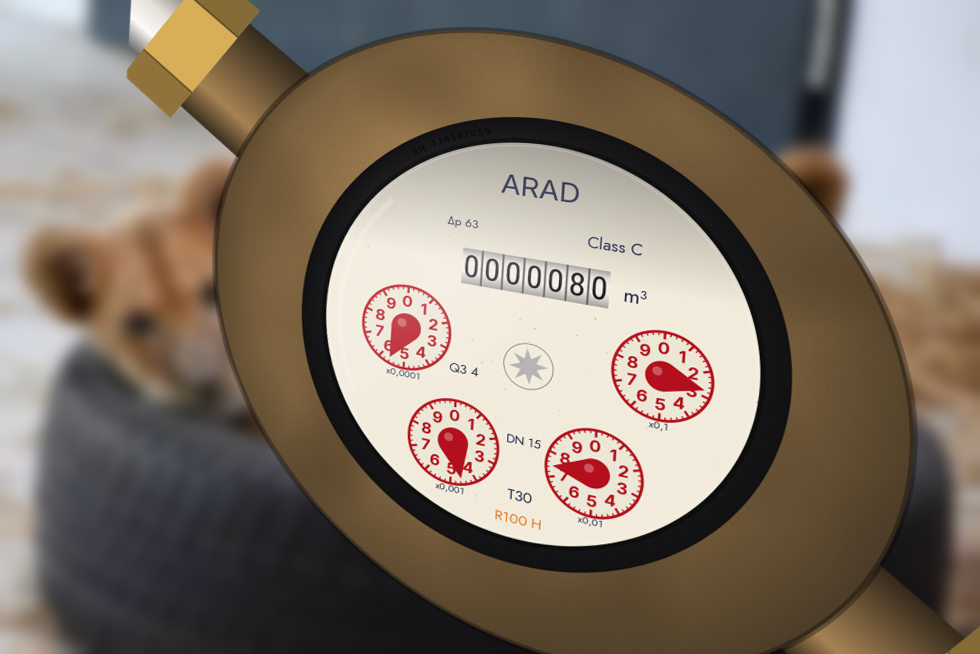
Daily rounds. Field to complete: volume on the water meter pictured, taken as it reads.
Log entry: 80.2745 m³
